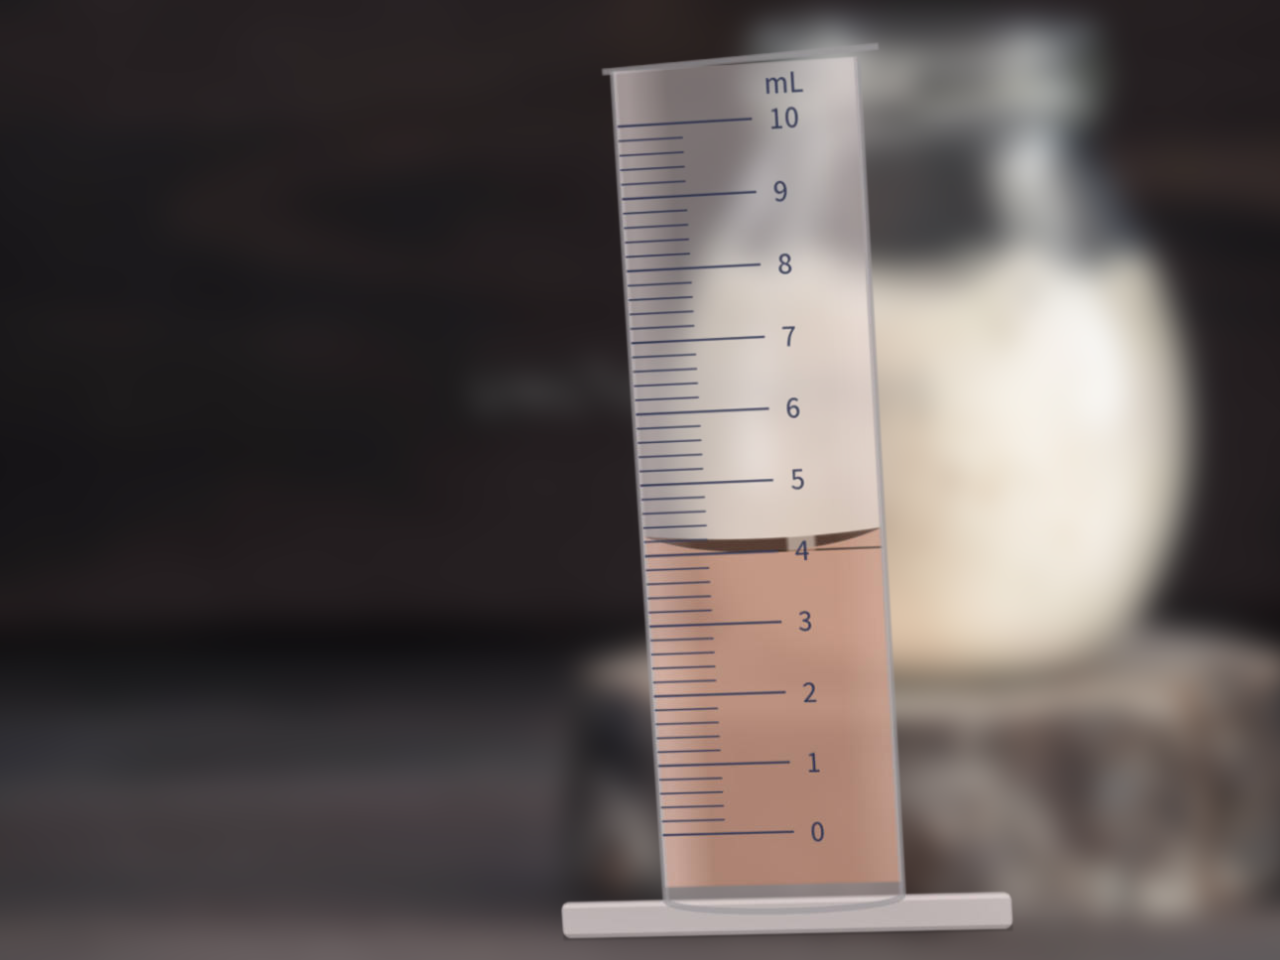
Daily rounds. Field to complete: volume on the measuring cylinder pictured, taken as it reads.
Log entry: 4 mL
